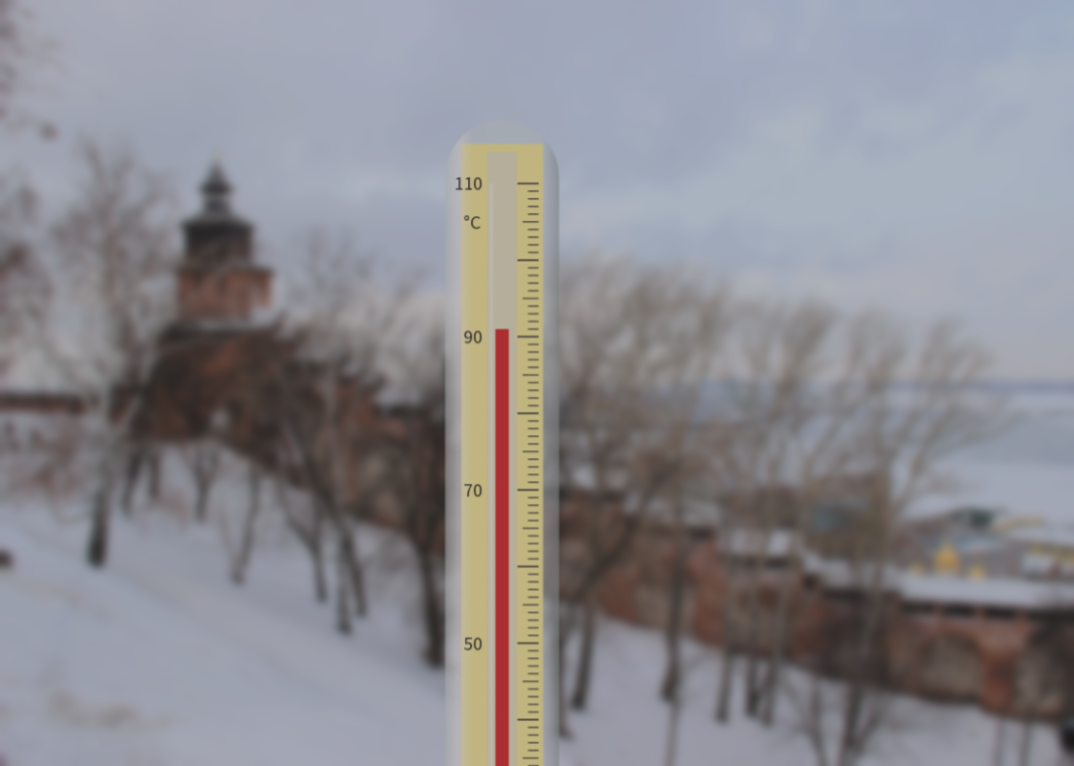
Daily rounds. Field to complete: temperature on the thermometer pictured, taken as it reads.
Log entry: 91 °C
